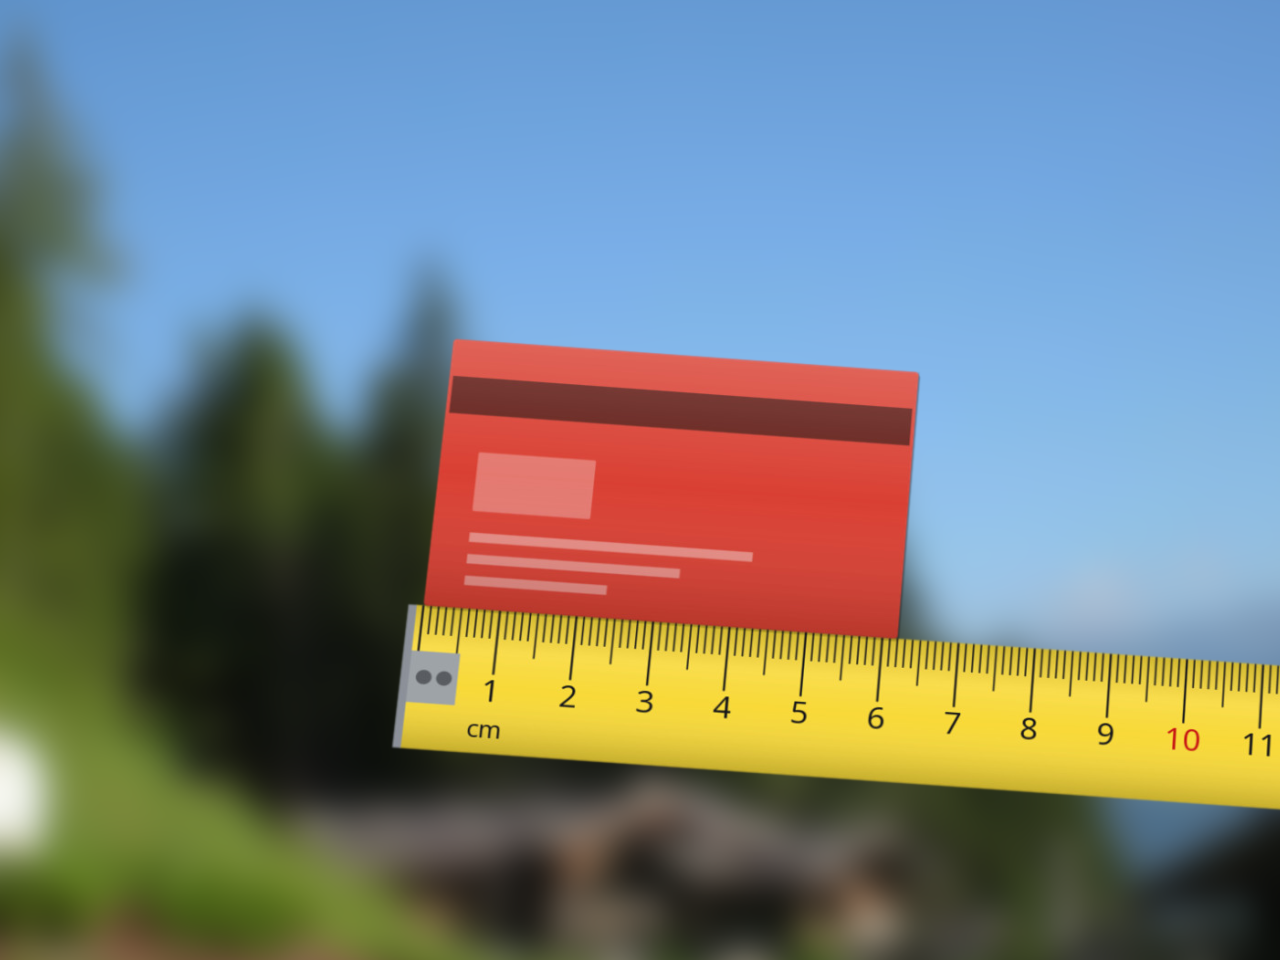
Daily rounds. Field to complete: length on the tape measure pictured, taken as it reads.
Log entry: 6.2 cm
